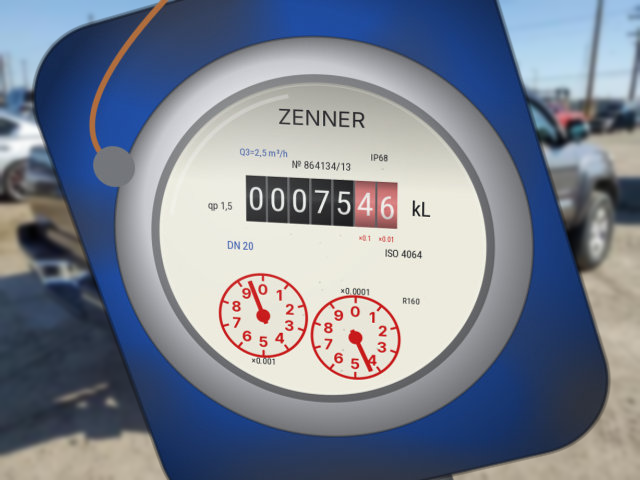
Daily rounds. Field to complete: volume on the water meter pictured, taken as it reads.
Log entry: 75.4594 kL
